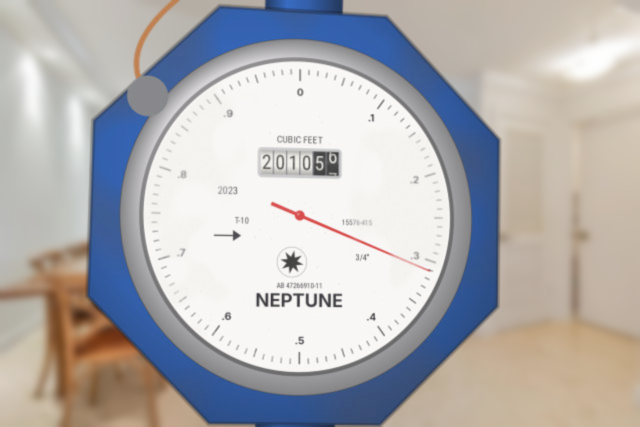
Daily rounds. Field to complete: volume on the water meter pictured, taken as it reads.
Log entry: 201056.31 ft³
